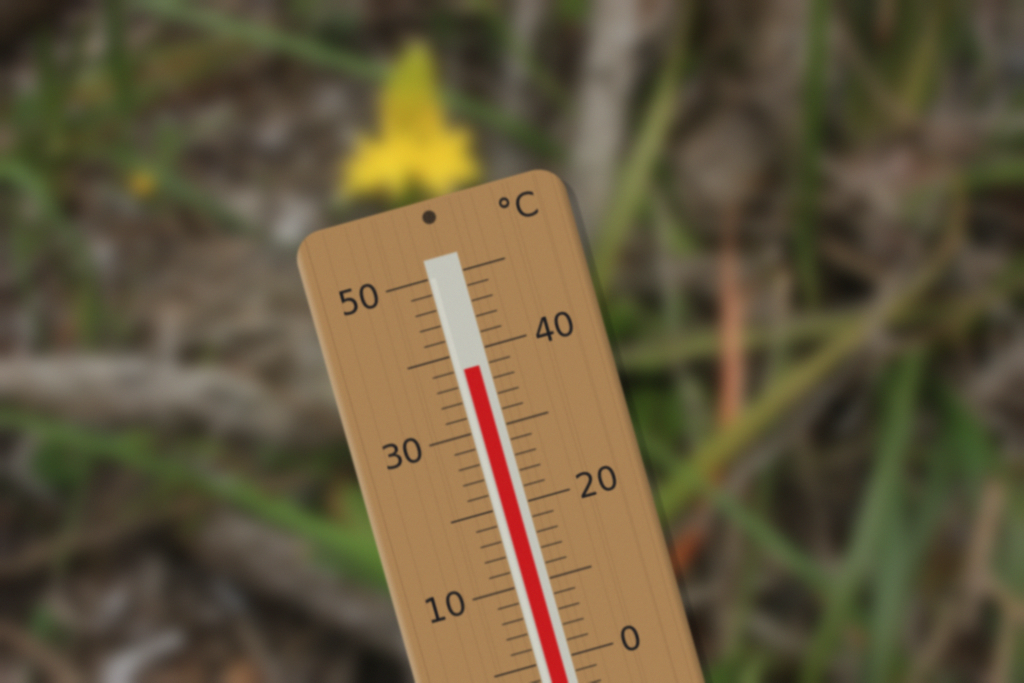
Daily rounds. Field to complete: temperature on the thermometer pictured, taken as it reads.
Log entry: 38 °C
